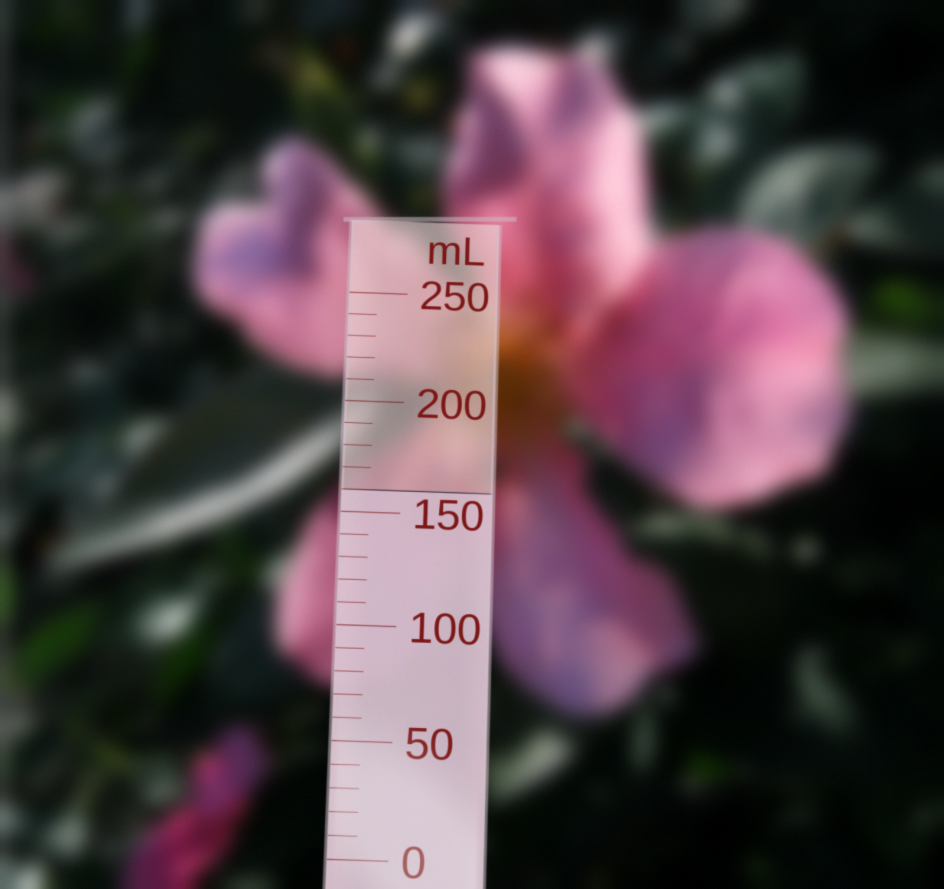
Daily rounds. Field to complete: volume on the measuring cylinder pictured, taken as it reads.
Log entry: 160 mL
